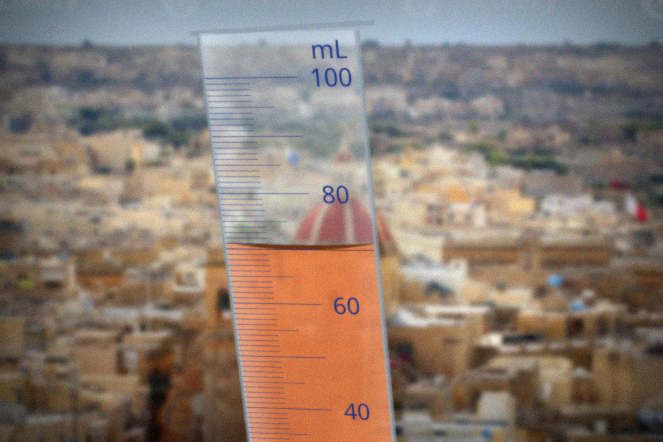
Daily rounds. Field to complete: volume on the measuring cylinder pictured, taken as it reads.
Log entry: 70 mL
